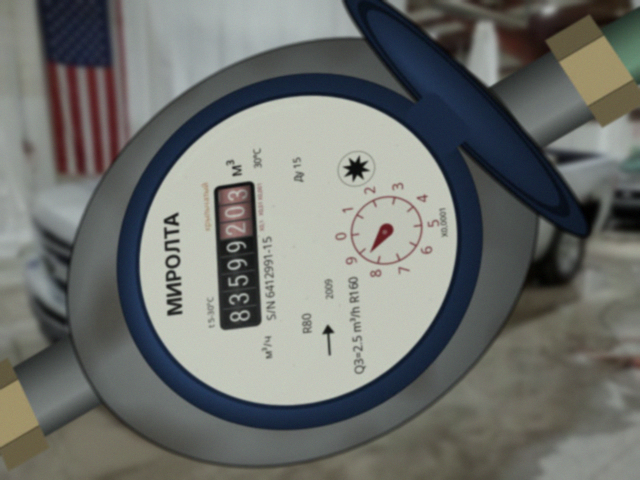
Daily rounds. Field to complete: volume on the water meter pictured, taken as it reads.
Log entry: 83599.2028 m³
